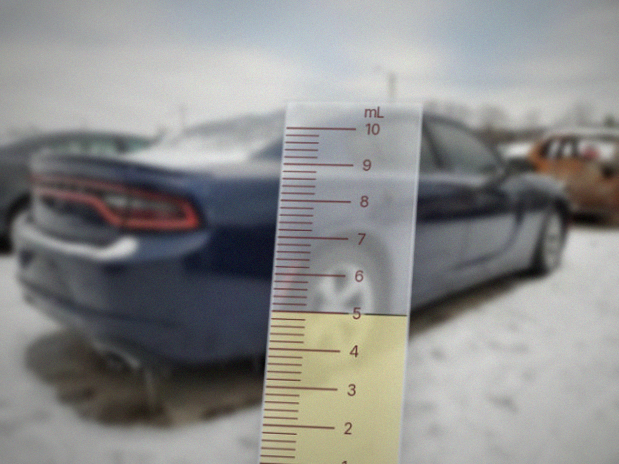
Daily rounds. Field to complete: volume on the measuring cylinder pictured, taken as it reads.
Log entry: 5 mL
